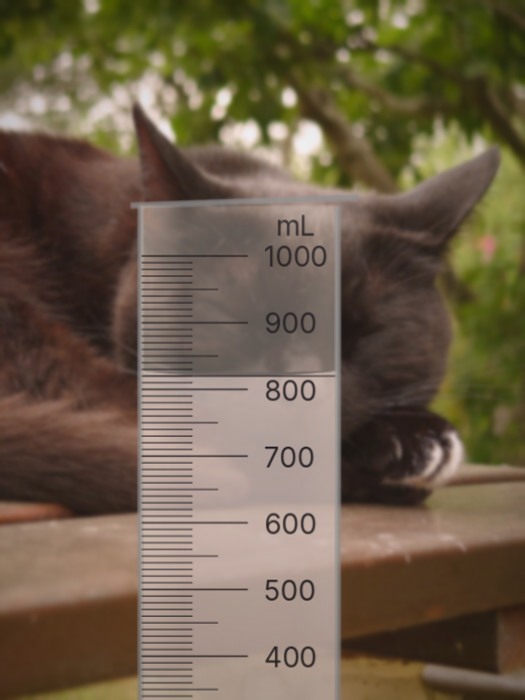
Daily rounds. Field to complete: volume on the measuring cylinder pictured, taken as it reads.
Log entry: 820 mL
